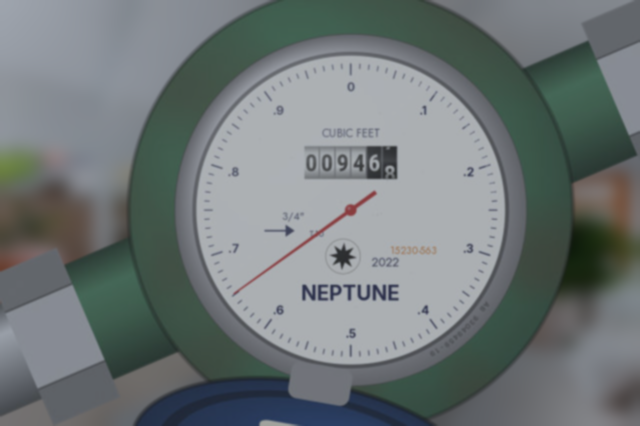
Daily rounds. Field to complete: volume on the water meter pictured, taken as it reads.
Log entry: 9467.65 ft³
